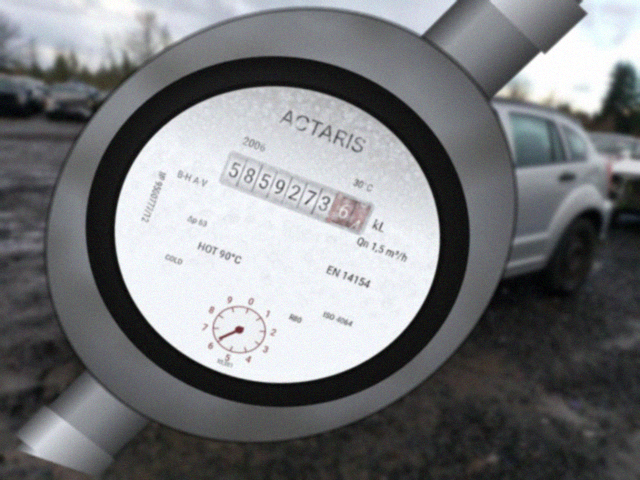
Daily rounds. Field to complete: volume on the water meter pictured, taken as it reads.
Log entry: 5859273.636 kL
